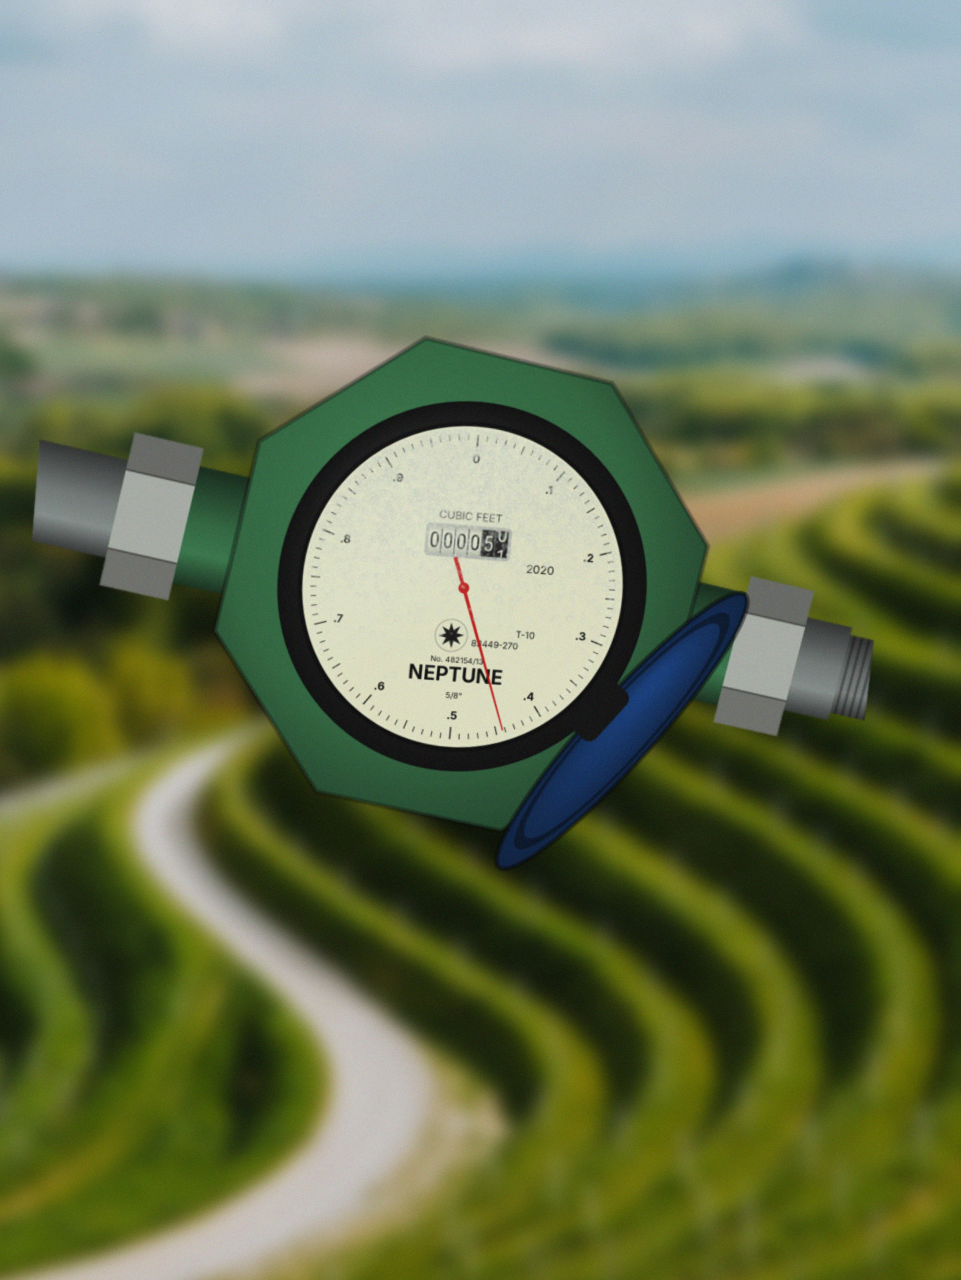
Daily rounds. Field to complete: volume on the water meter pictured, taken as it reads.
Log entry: 50.44 ft³
